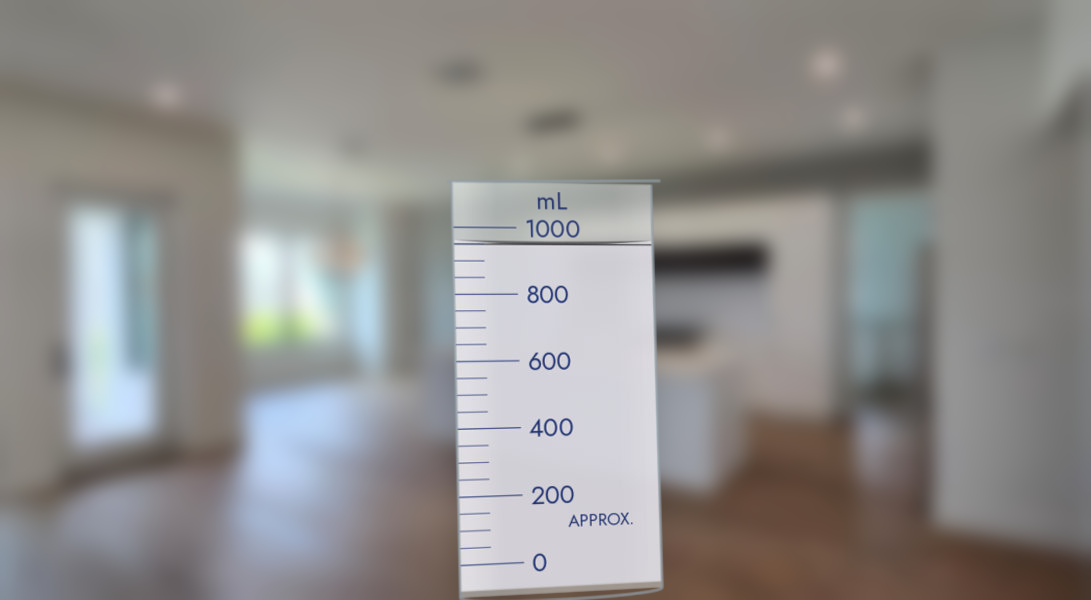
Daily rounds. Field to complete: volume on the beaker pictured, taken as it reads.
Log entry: 950 mL
